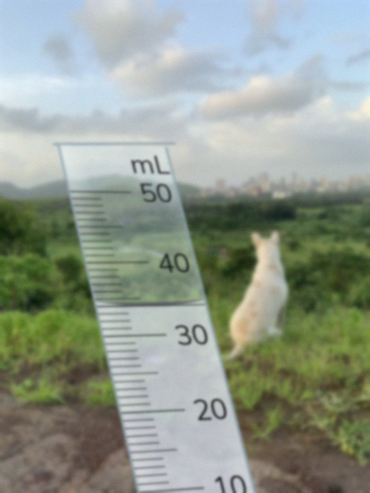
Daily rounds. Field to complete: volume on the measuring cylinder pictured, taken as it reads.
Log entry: 34 mL
